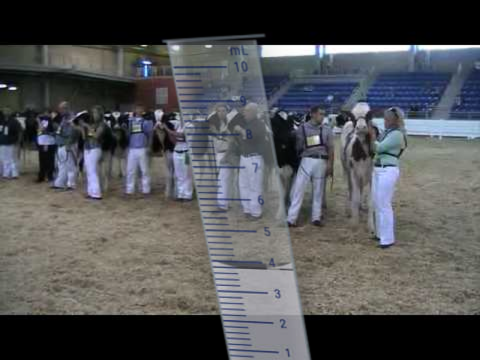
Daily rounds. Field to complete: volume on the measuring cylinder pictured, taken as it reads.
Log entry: 3.8 mL
